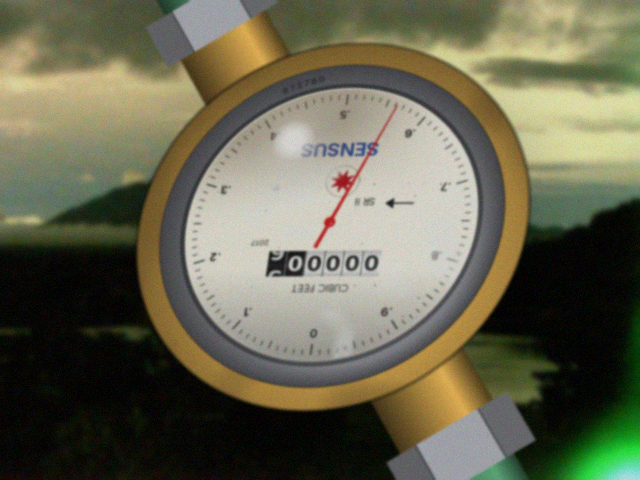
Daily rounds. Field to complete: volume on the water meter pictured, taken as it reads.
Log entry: 5.56 ft³
